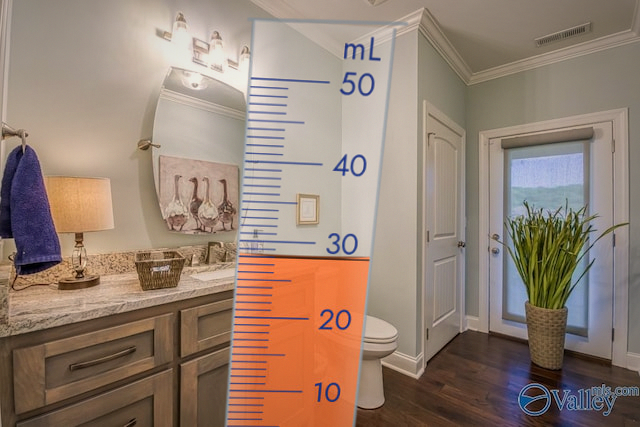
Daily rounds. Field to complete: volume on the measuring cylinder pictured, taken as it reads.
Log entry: 28 mL
